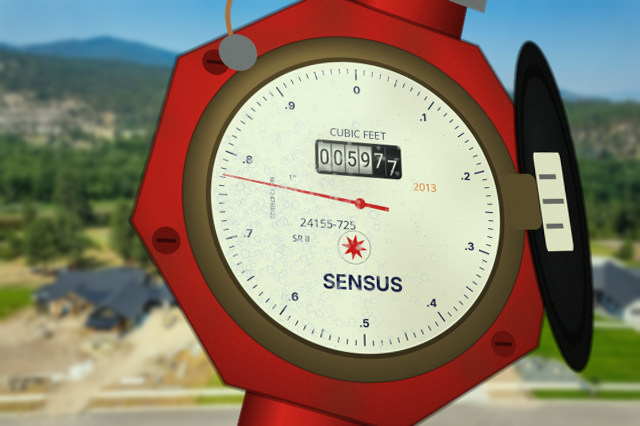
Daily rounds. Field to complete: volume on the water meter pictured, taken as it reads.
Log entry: 5976.77 ft³
